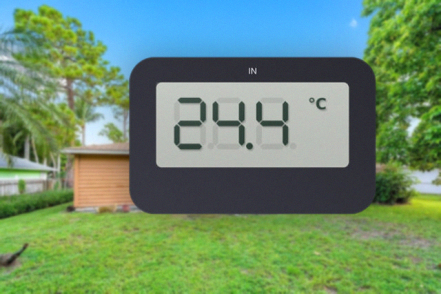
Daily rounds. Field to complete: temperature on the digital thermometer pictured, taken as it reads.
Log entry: 24.4 °C
